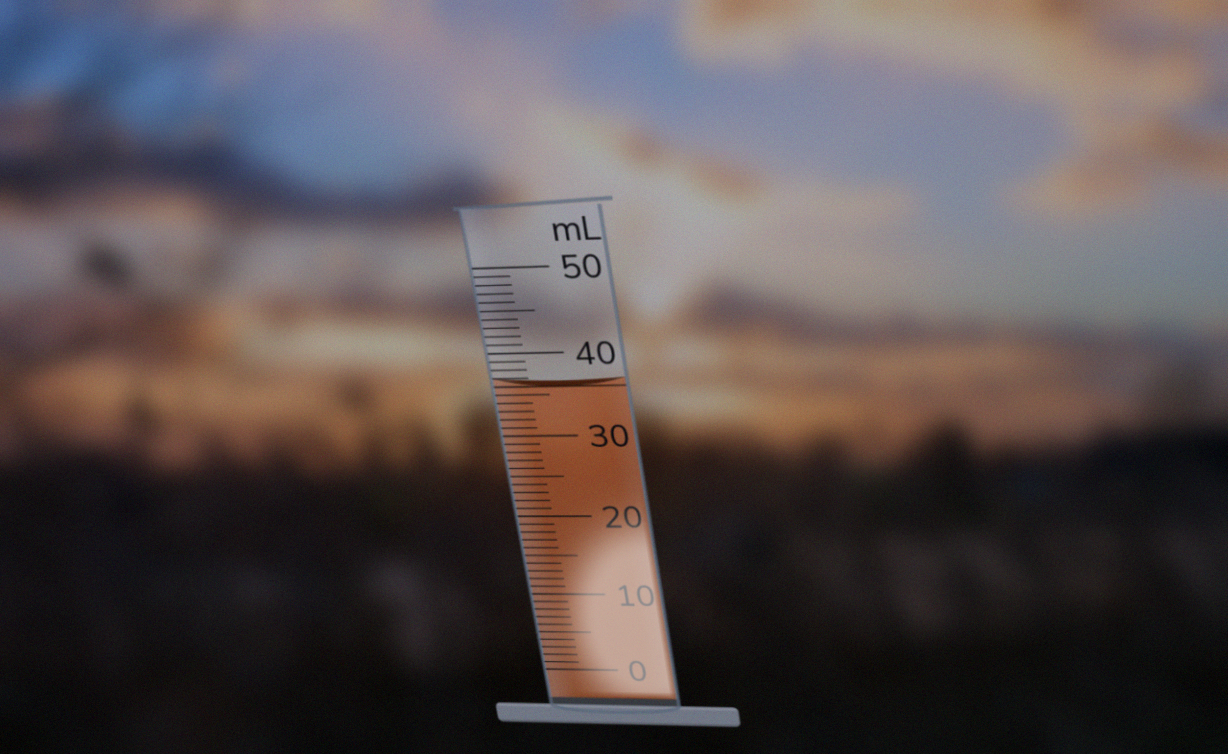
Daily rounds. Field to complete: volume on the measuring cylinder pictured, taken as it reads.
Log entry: 36 mL
